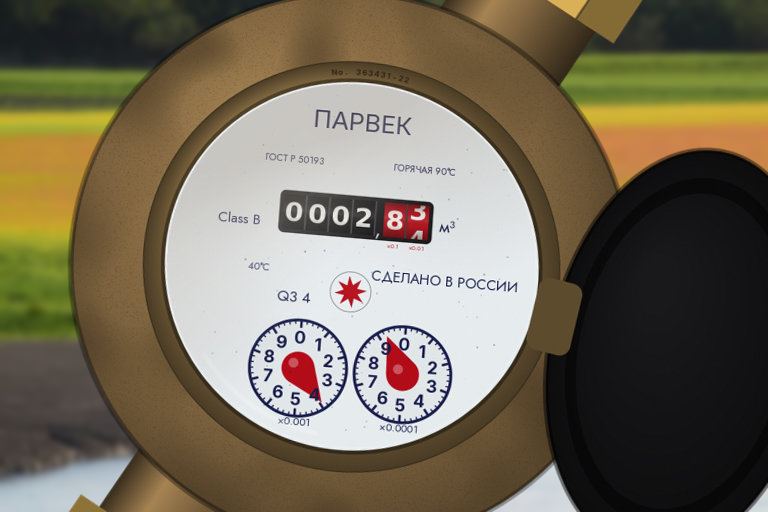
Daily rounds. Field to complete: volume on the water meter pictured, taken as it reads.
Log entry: 2.8339 m³
